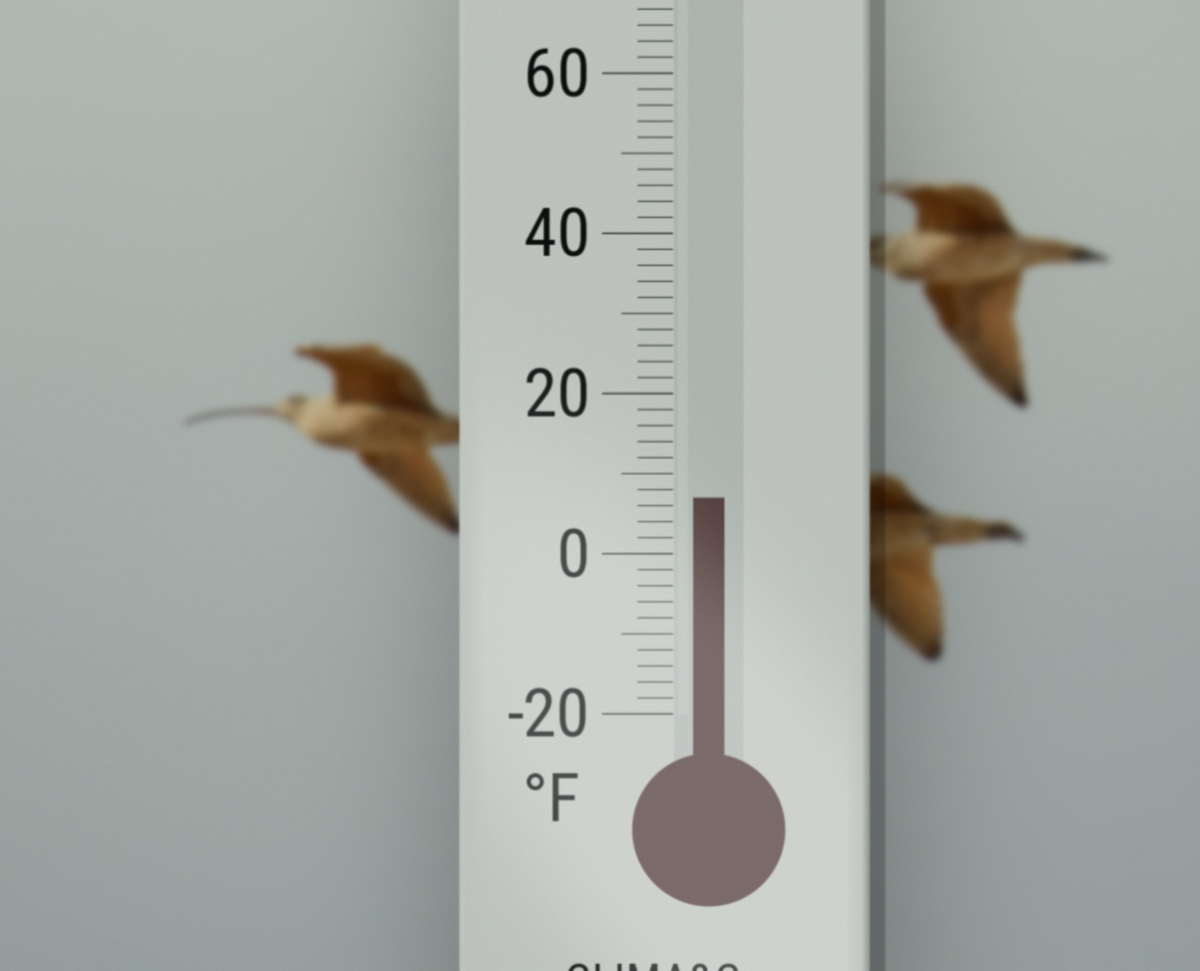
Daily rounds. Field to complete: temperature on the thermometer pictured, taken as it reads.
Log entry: 7 °F
